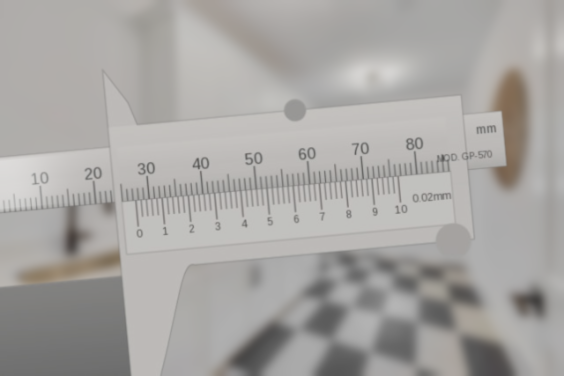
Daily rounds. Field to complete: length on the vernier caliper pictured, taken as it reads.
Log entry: 27.5 mm
